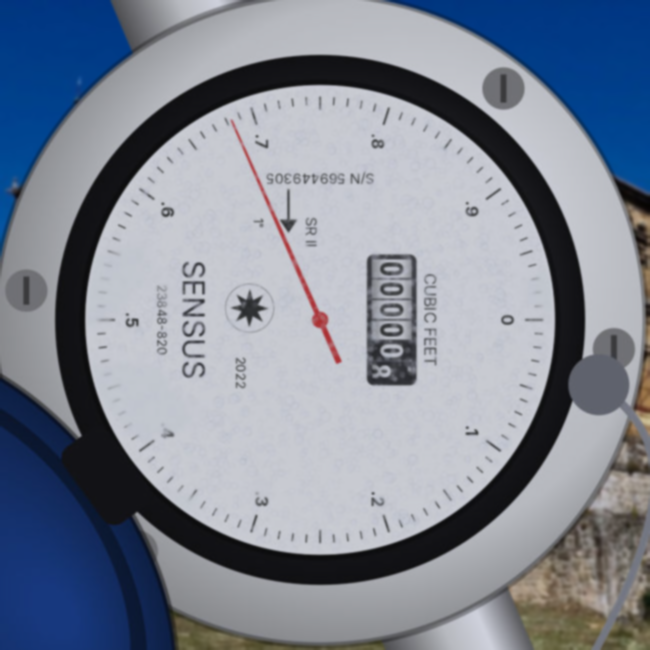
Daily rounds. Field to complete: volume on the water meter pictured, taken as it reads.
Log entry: 7.68 ft³
